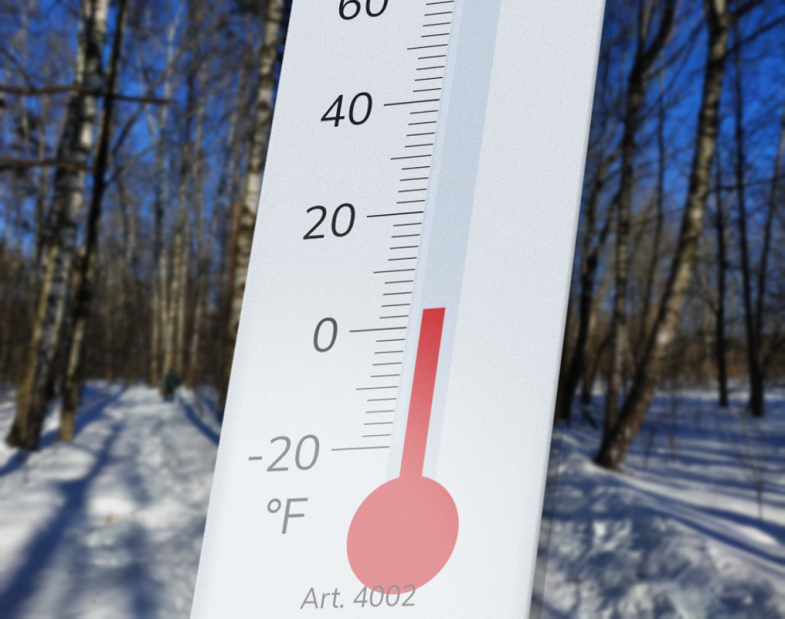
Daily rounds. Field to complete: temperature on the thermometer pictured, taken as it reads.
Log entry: 3 °F
